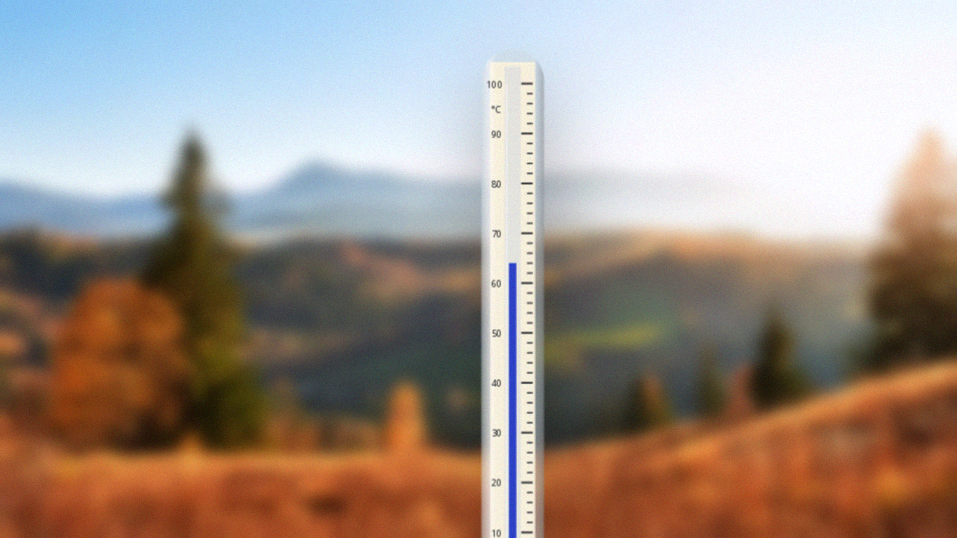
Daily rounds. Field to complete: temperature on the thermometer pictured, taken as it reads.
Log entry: 64 °C
